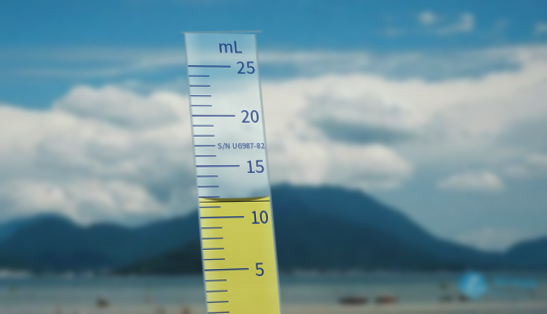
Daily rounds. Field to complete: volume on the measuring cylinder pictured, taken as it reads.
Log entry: 11.5 mL
